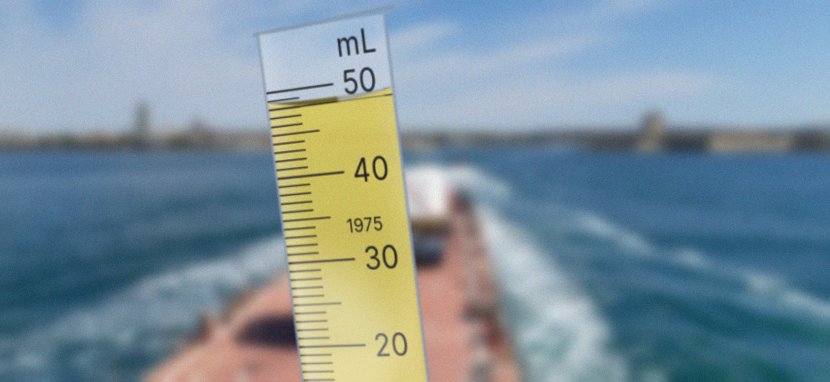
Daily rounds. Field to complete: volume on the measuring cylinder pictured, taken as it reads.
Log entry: 48 mL
